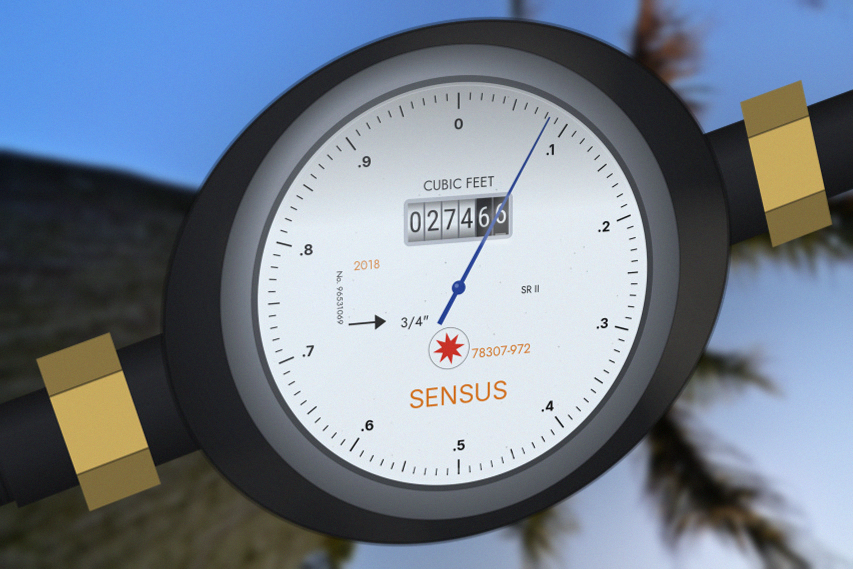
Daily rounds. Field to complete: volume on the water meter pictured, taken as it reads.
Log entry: 27466.08 ft³
